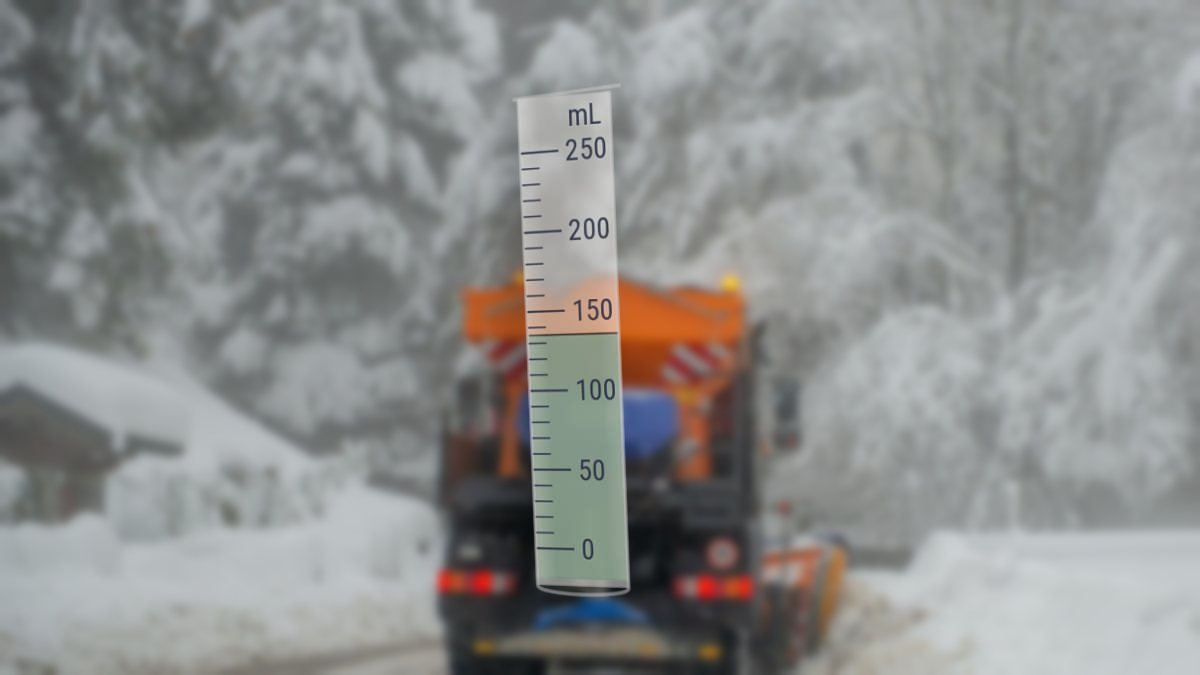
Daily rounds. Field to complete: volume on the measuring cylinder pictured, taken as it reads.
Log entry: 135 mL
